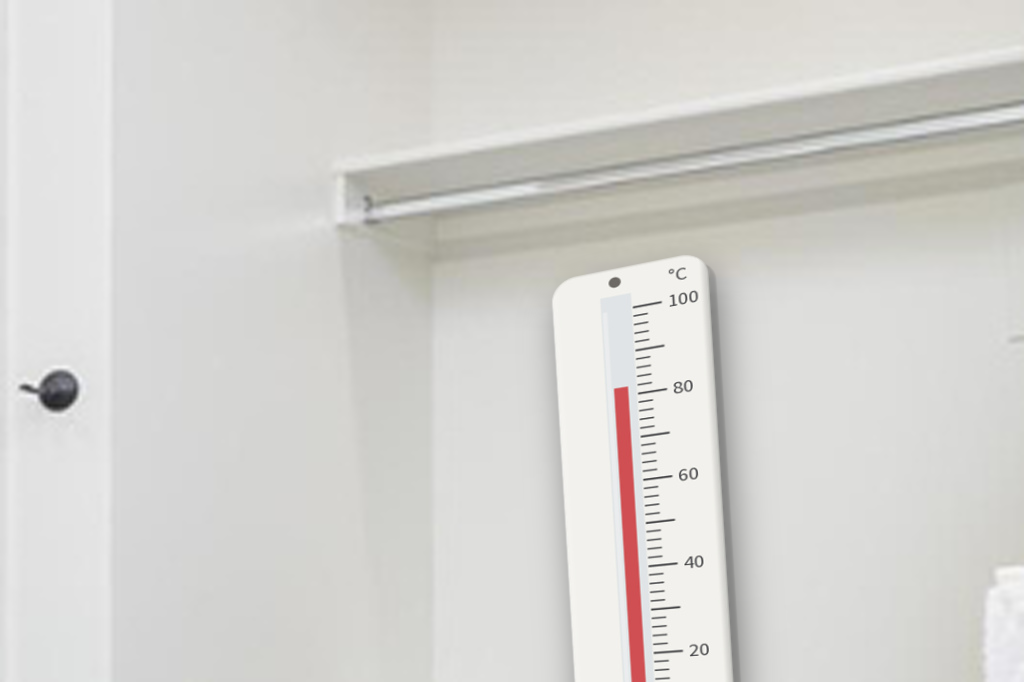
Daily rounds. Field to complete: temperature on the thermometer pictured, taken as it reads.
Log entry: 82 °C
